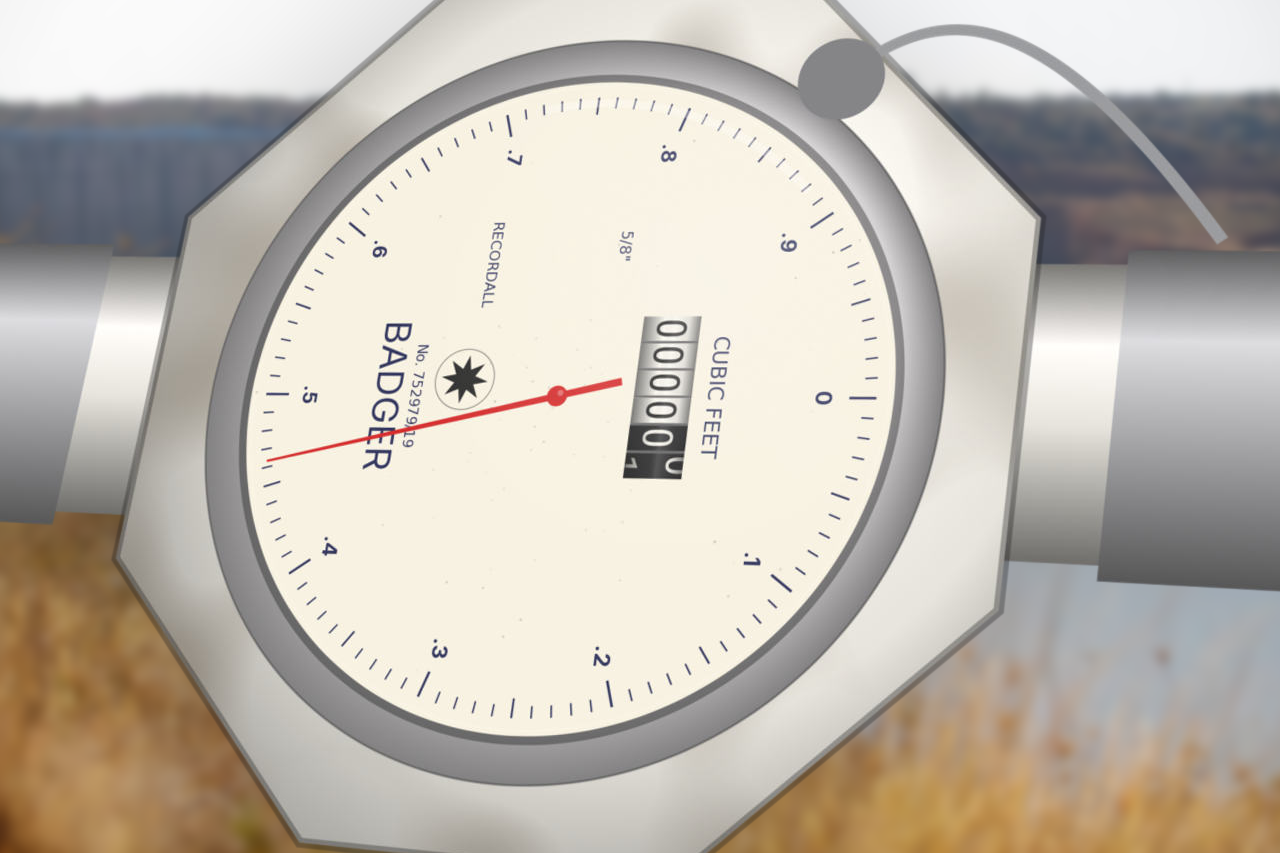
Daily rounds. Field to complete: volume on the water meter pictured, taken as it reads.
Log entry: 0.46 ft³
